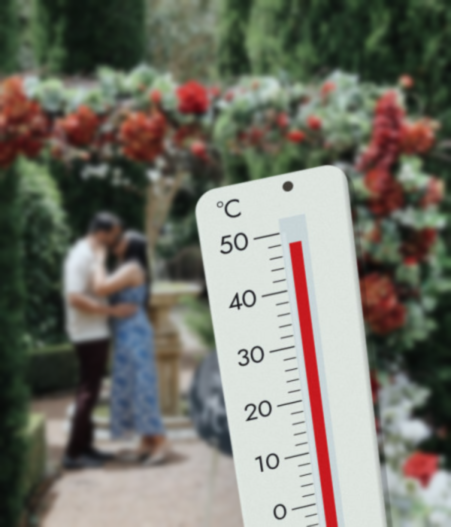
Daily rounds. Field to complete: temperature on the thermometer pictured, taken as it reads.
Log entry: 48 °C
